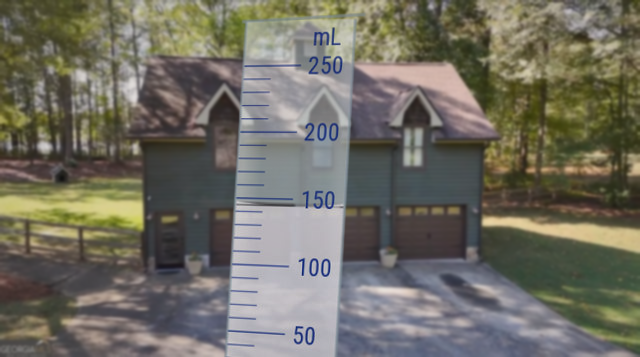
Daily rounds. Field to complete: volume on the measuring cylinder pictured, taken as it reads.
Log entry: 145 mL
